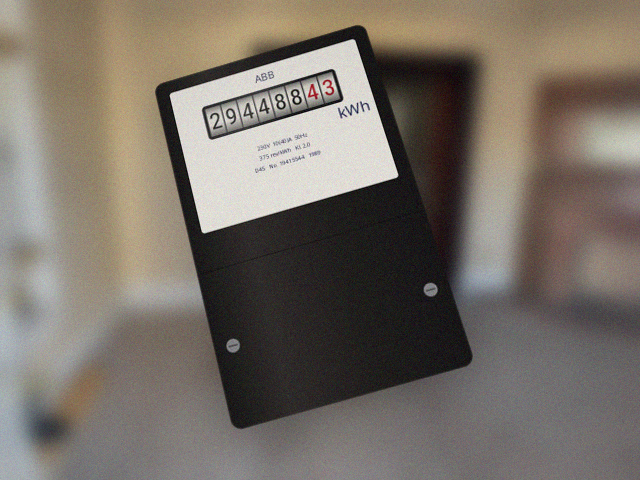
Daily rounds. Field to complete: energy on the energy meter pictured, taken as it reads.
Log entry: 294488.43 kWh
